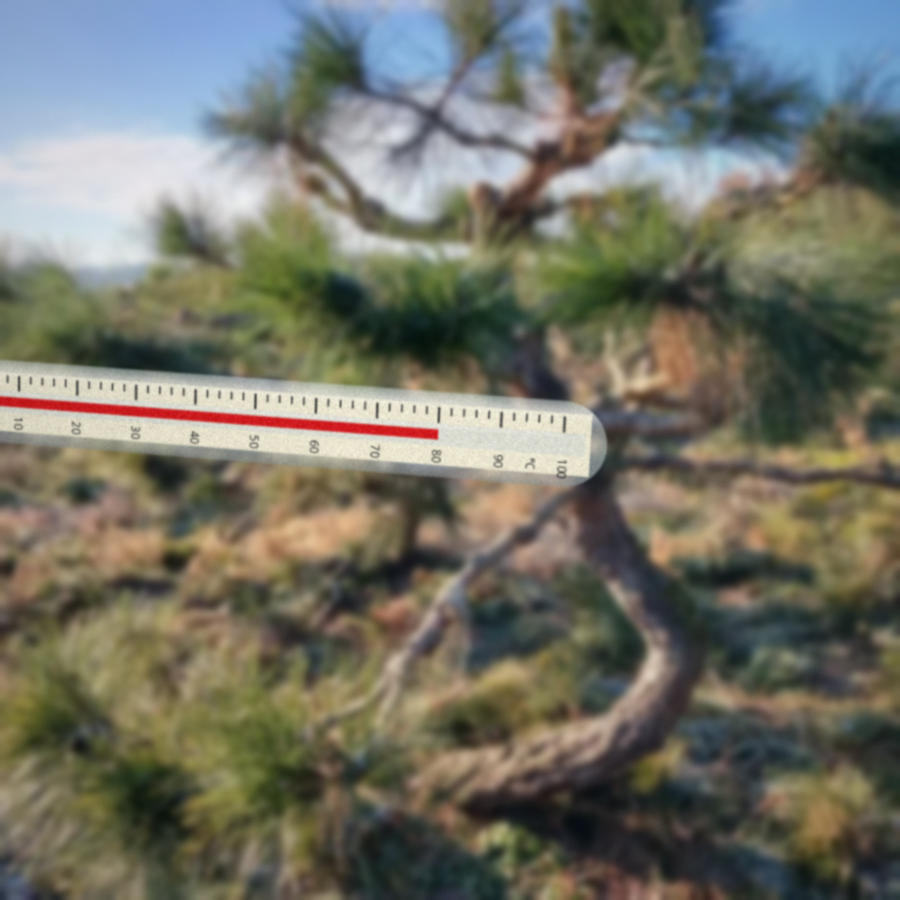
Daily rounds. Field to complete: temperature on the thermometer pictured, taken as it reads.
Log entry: 80 °C
